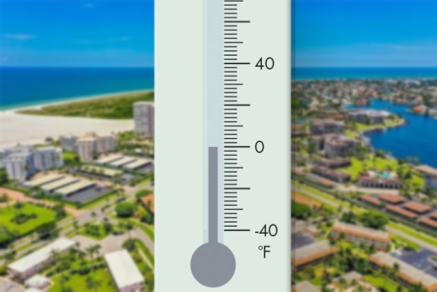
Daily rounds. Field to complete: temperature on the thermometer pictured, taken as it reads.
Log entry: 0 °F
